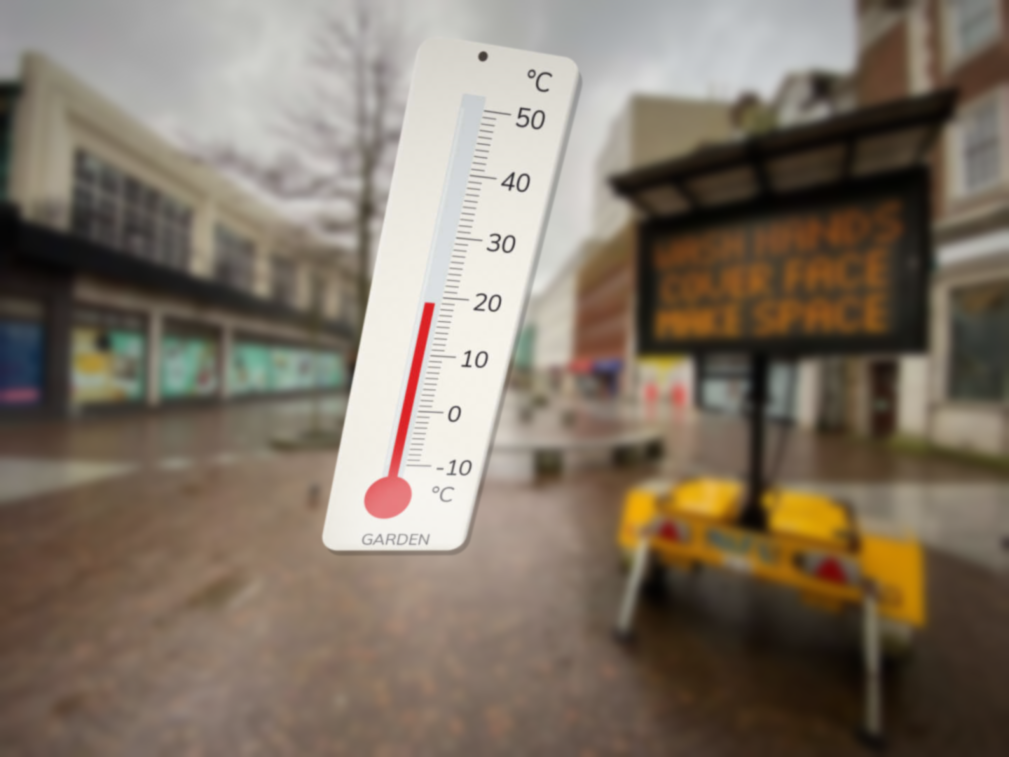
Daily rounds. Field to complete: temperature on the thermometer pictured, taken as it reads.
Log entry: 19 °C
